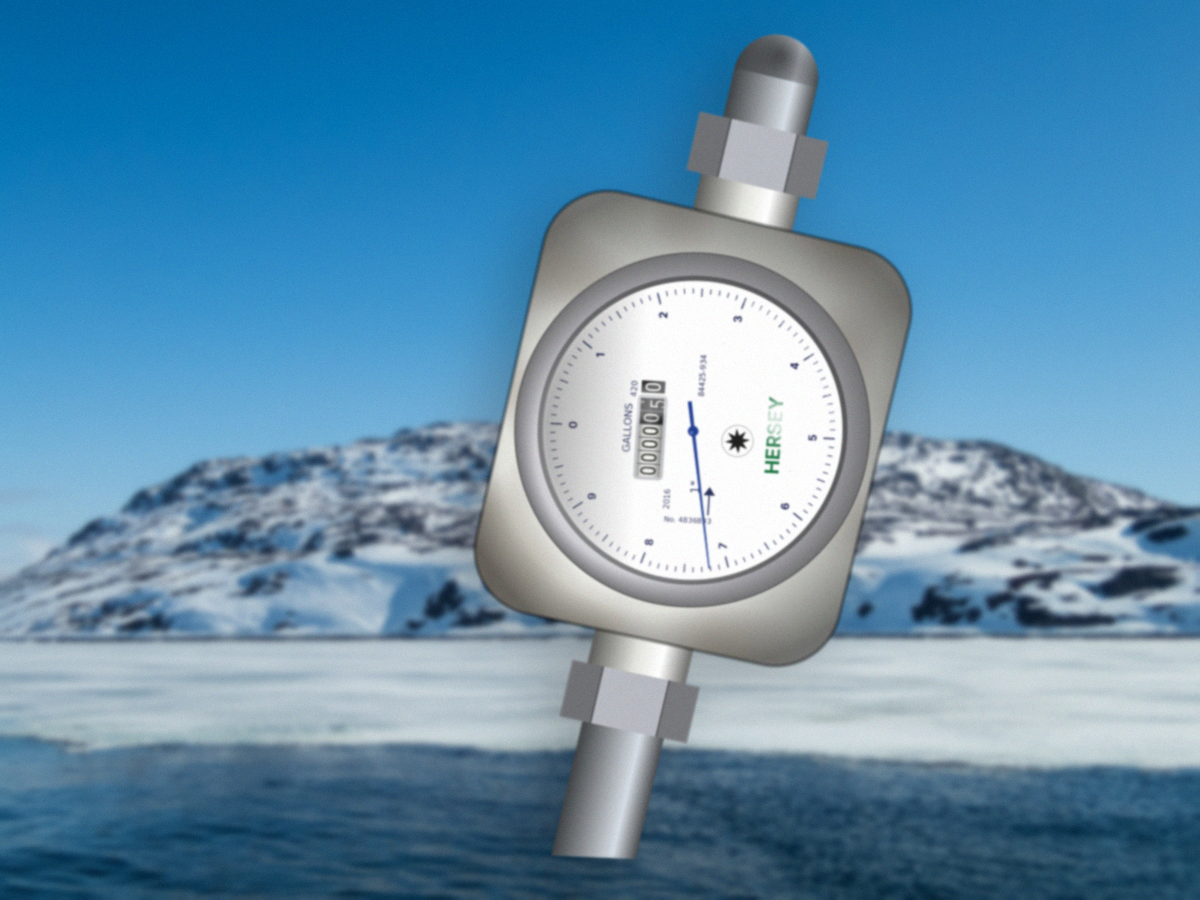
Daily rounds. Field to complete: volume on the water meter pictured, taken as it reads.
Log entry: 47.2 gal
